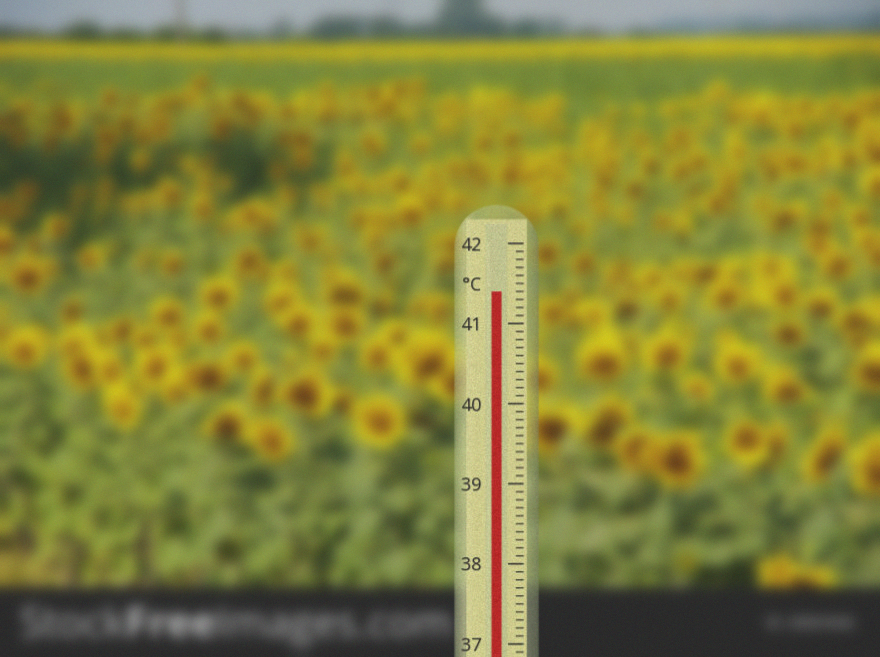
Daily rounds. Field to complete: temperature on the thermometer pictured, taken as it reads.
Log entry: 41.4 °C
